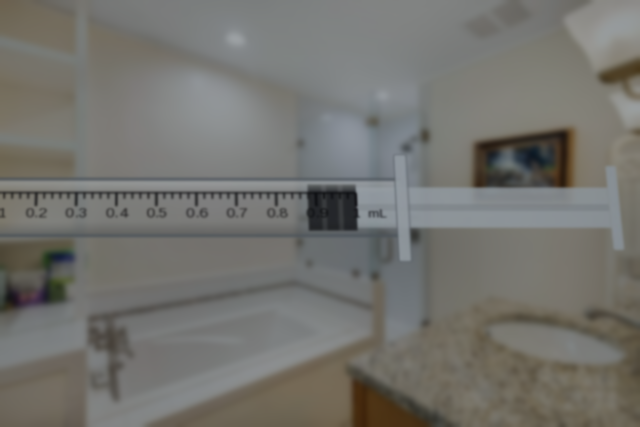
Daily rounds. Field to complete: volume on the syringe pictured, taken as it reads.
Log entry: 0.88 mL
